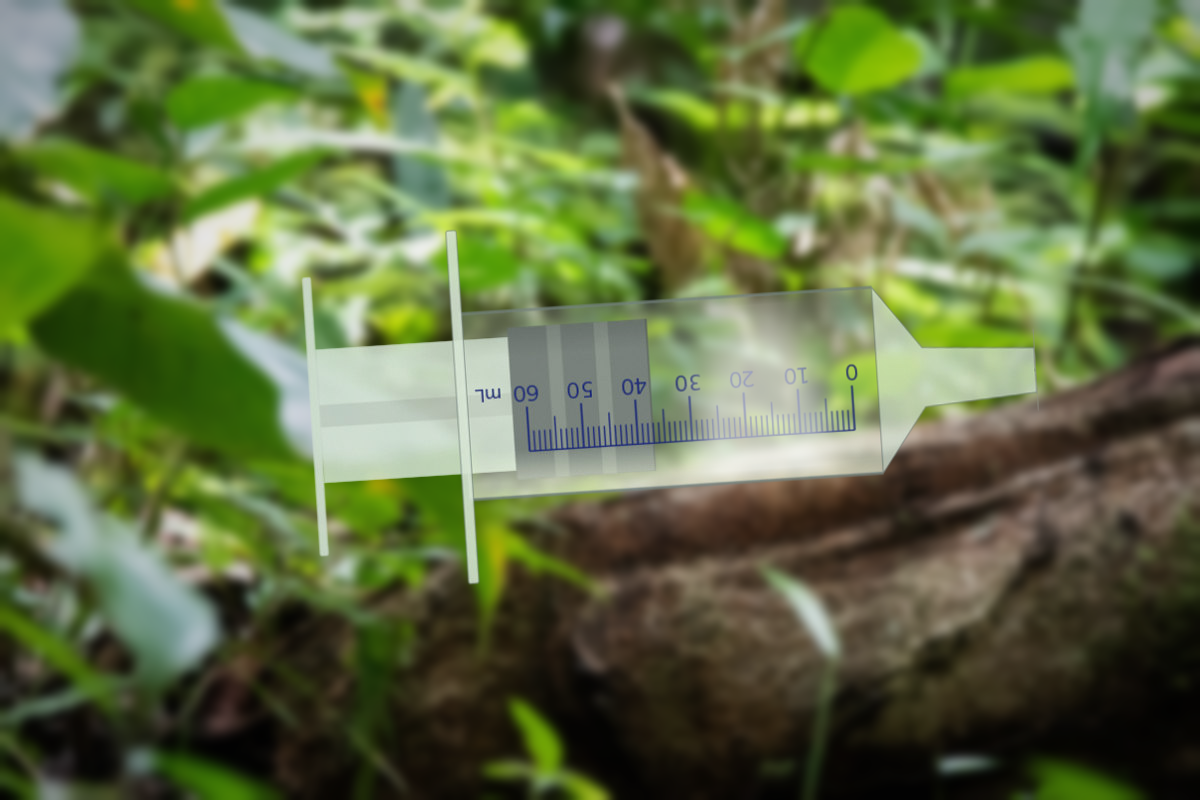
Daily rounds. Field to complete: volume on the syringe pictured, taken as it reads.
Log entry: 37 mL
